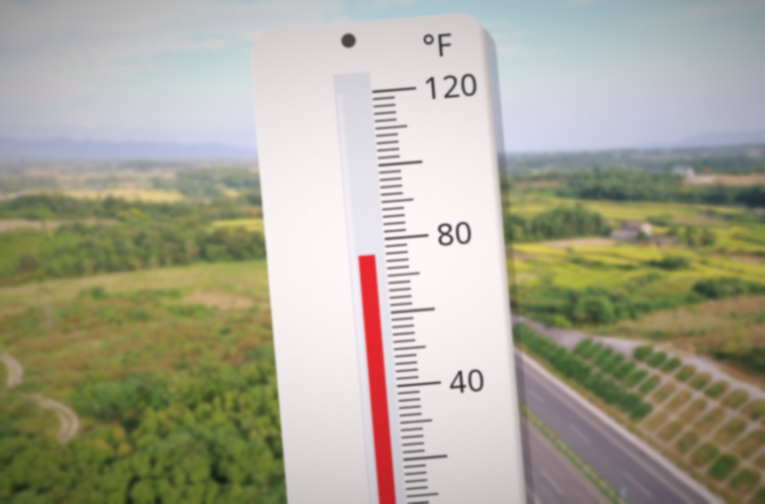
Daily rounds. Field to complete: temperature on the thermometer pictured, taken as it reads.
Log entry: 76 °F
